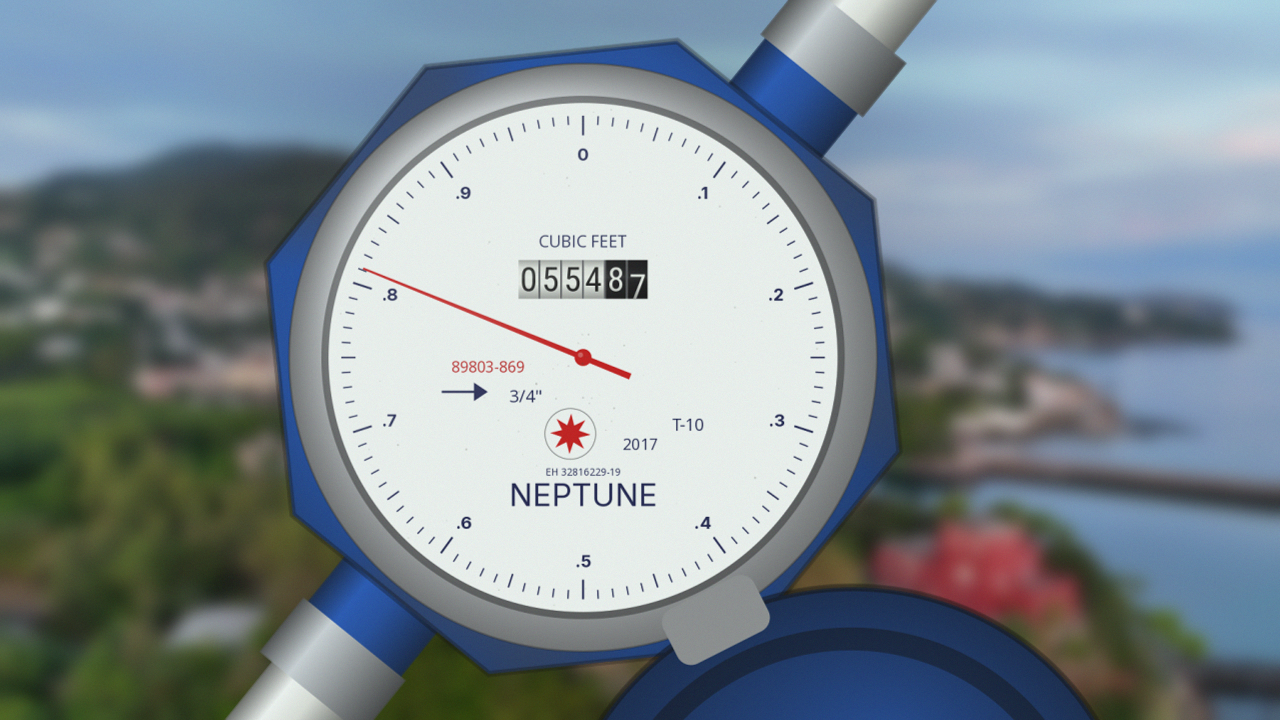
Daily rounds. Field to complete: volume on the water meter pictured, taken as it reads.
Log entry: 55486.81 ft³
